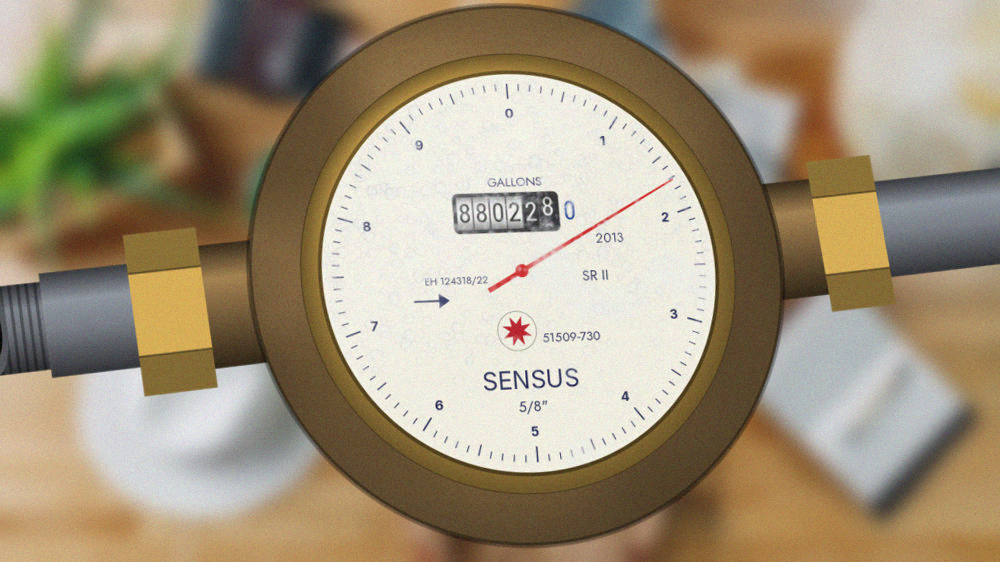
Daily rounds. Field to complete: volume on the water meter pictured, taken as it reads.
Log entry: 8802281.7 gal
